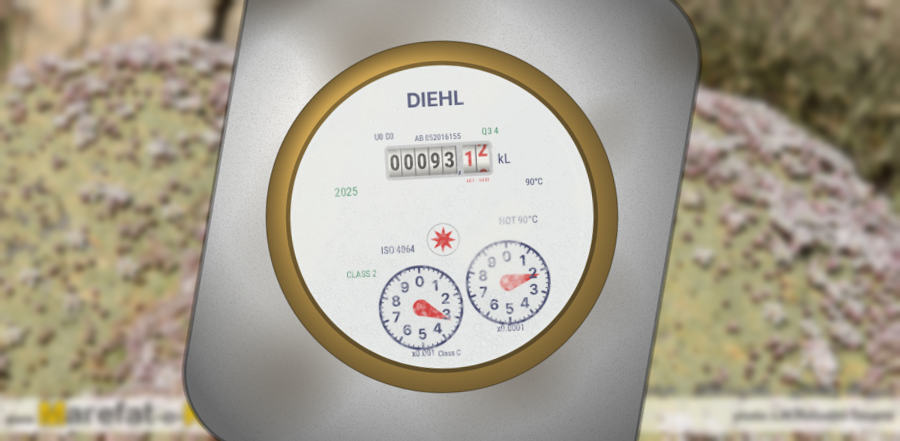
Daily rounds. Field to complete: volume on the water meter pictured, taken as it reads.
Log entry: 93.1232 kL
